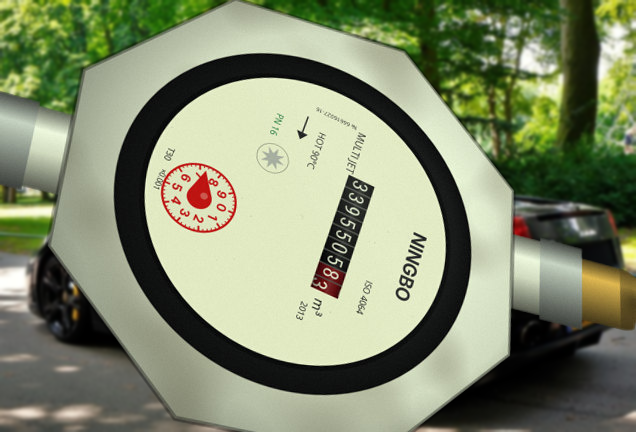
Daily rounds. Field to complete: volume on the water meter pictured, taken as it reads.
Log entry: 3395505.827 m³
